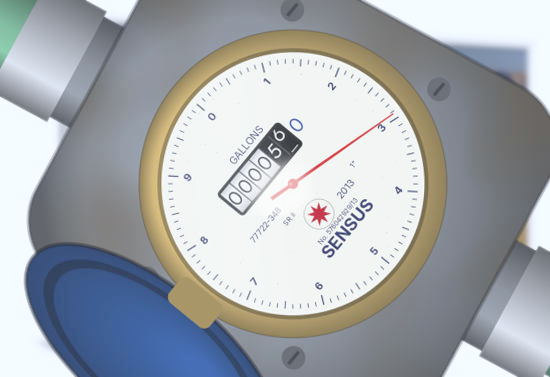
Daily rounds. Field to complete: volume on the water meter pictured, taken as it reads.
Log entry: 562.9 gal
